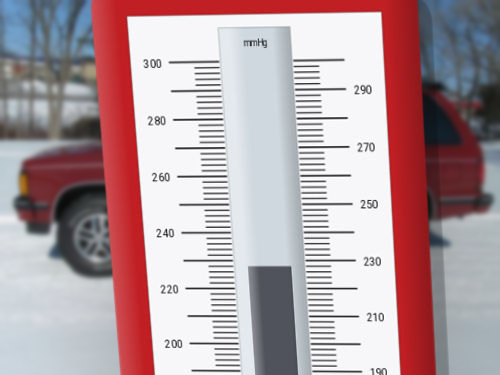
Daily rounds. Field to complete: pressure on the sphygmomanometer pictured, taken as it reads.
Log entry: 228 mmHg
